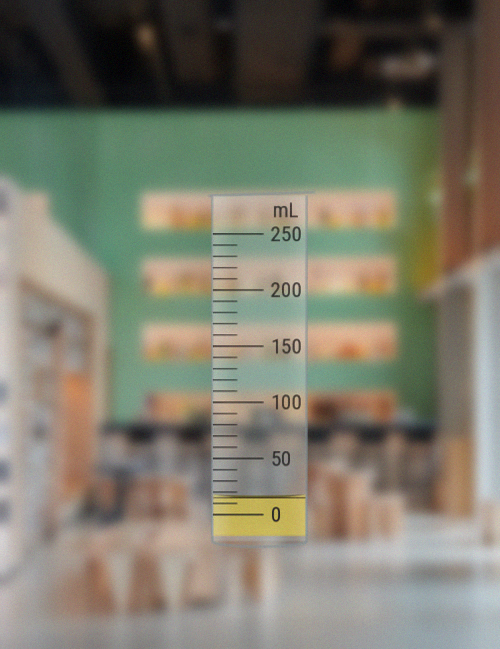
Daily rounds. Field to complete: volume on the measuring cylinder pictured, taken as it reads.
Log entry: 15 mL
